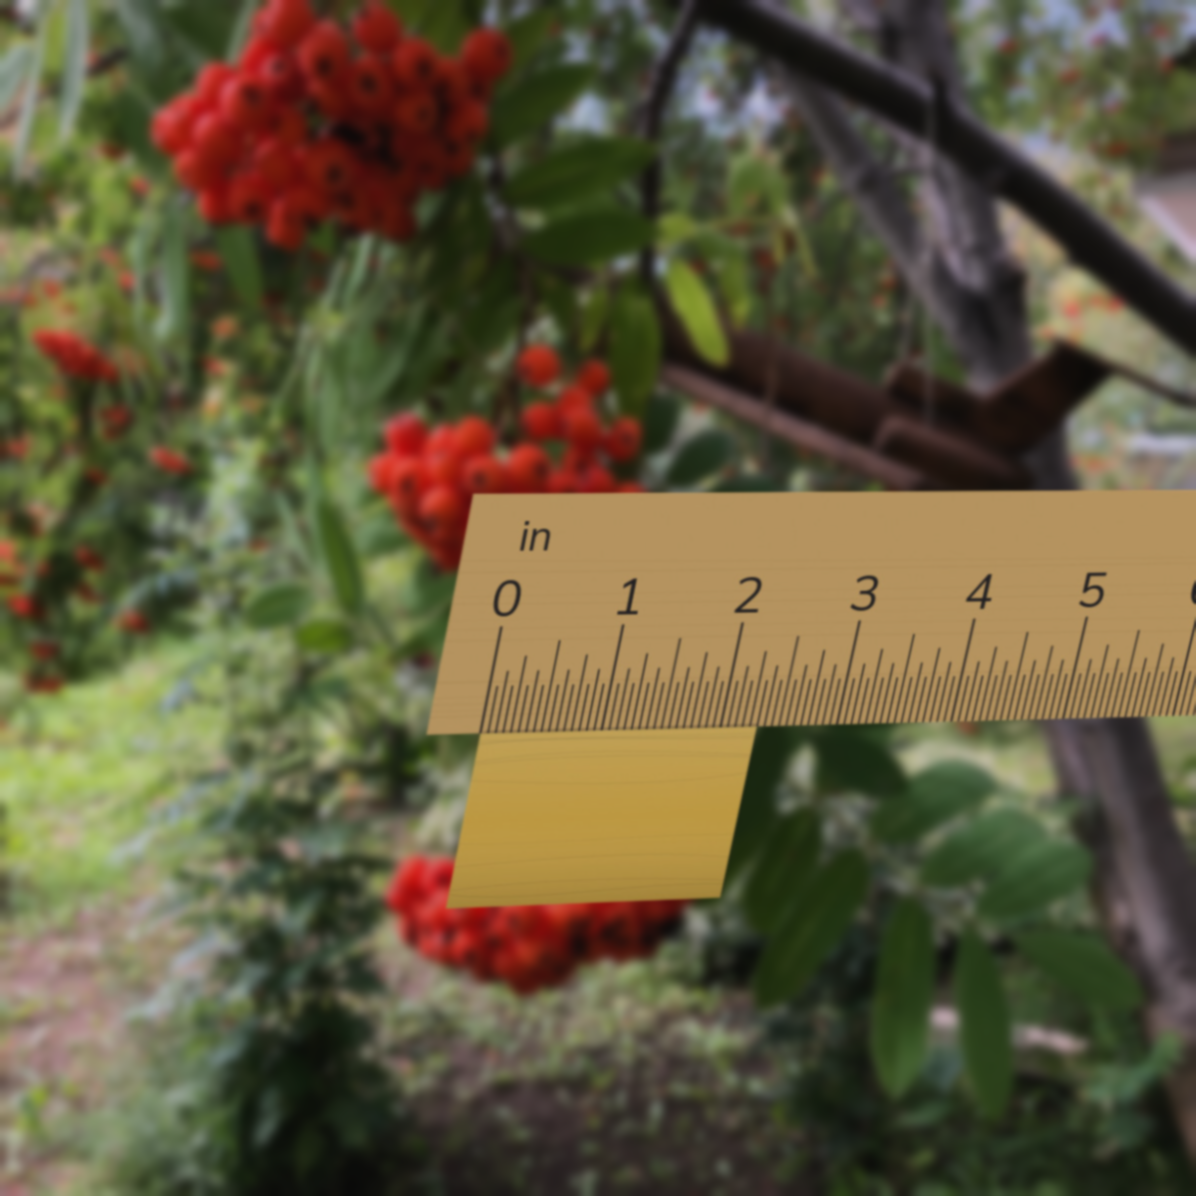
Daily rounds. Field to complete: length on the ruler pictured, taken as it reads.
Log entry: 2.3125 in
